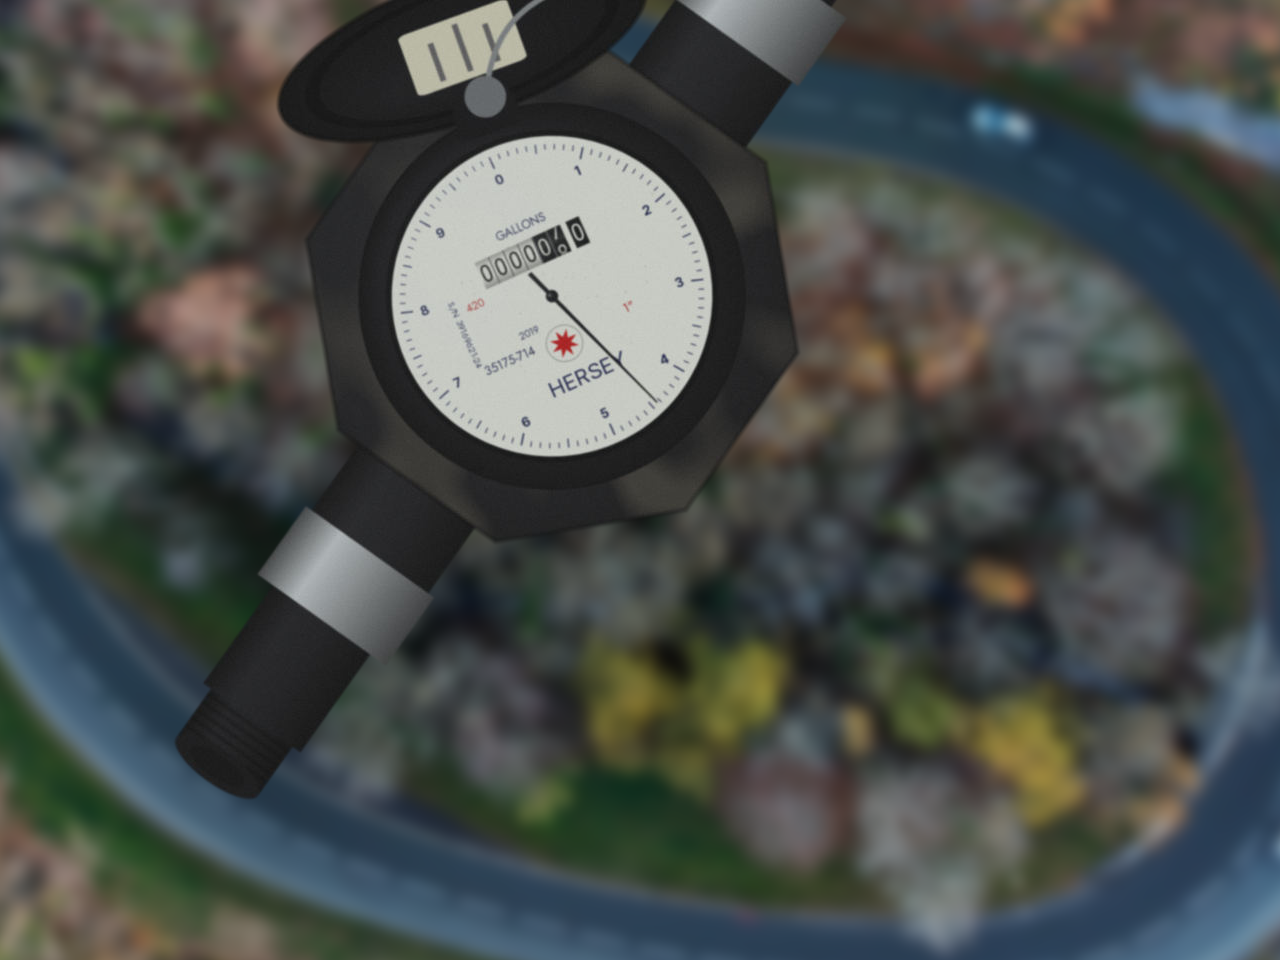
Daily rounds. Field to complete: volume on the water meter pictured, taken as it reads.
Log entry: 74.4 gal
